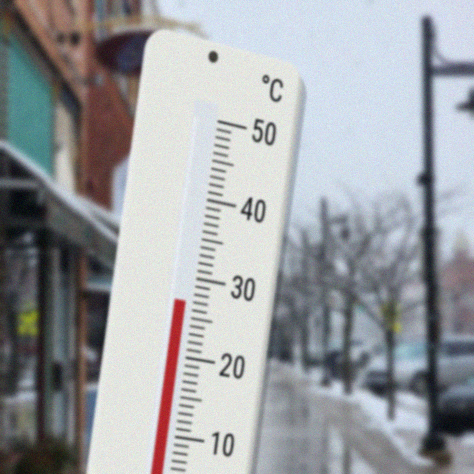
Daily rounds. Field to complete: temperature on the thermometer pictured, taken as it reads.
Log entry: 27 °C
